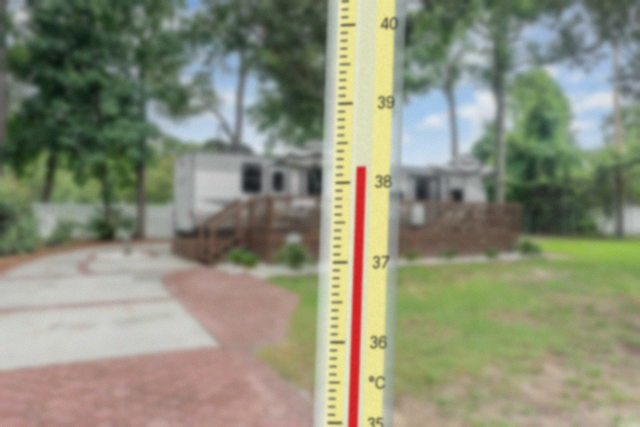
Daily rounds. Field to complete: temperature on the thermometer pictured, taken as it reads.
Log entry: 38.2 °C
